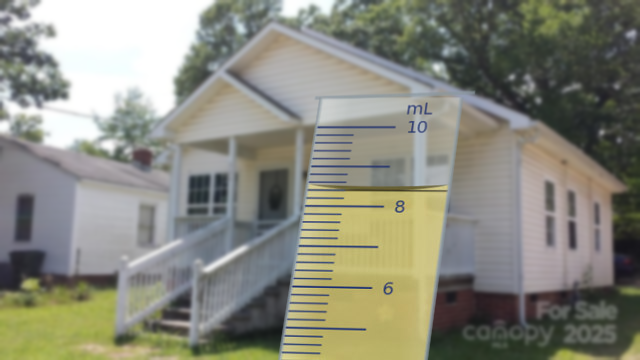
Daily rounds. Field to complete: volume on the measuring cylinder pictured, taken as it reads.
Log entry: 8.4 mL
